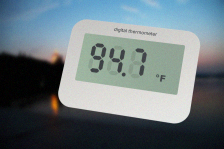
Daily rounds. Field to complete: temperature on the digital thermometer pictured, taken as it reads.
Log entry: 94.7 °F
